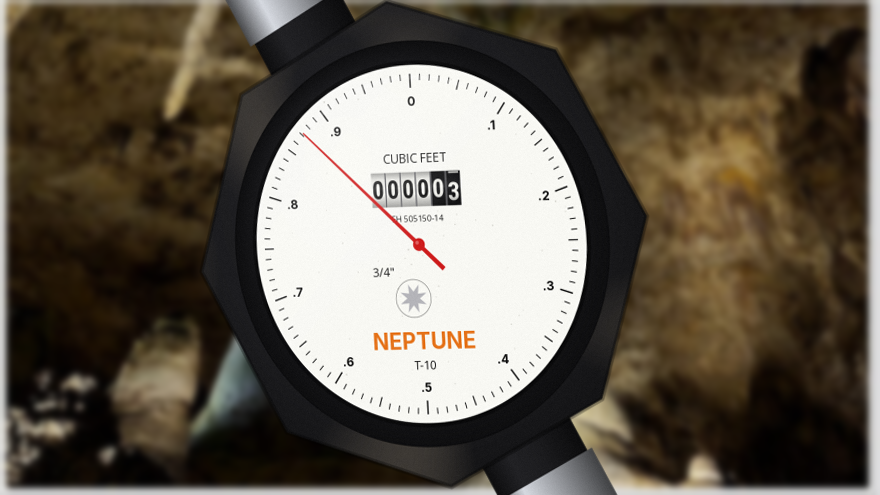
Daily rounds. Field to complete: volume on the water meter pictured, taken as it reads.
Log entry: 2.87 ft³
